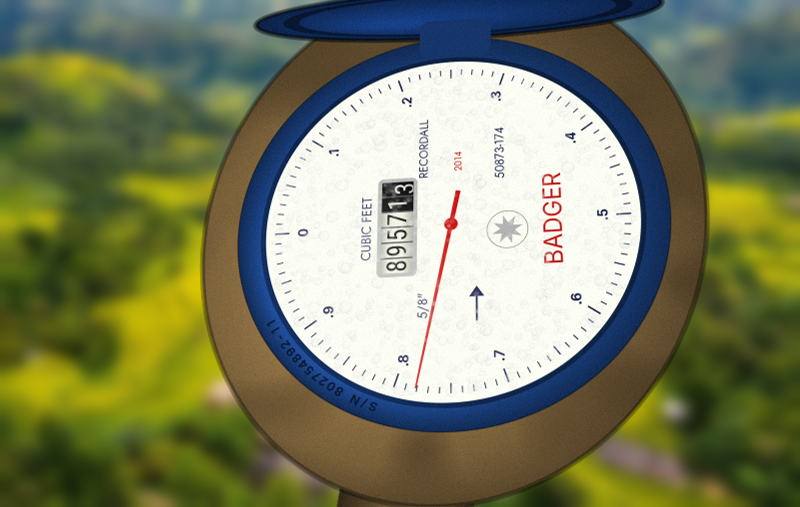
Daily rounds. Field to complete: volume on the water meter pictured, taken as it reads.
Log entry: 895712.78 ft³
